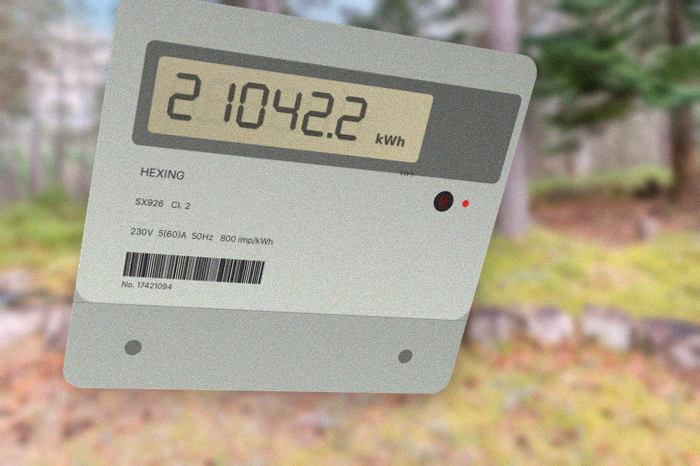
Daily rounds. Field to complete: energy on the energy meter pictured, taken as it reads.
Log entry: 21042.2 kWh
